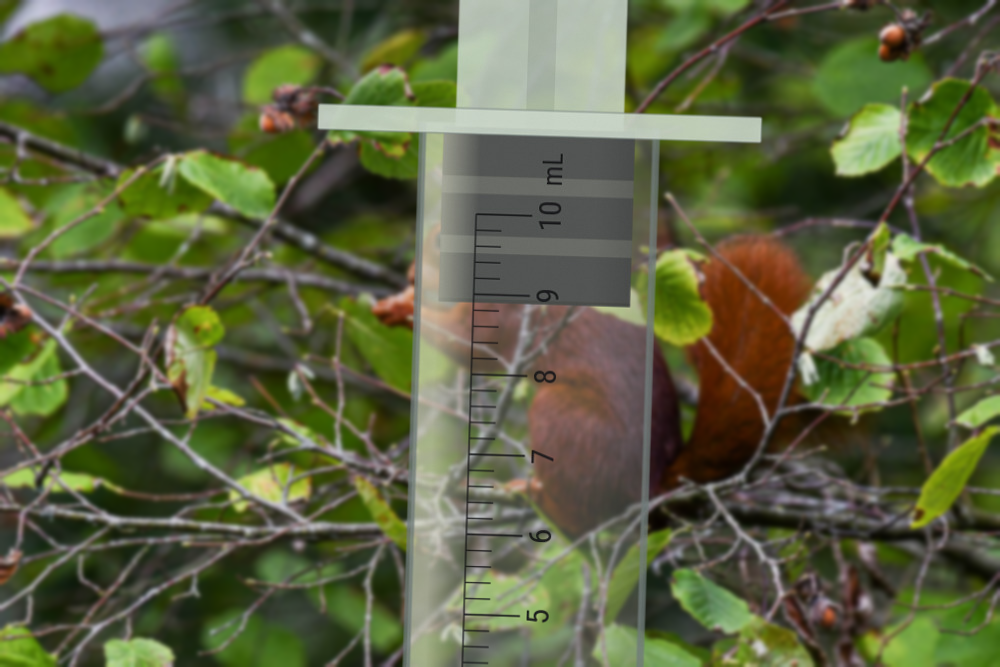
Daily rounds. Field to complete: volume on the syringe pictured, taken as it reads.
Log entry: 8.9 mL
